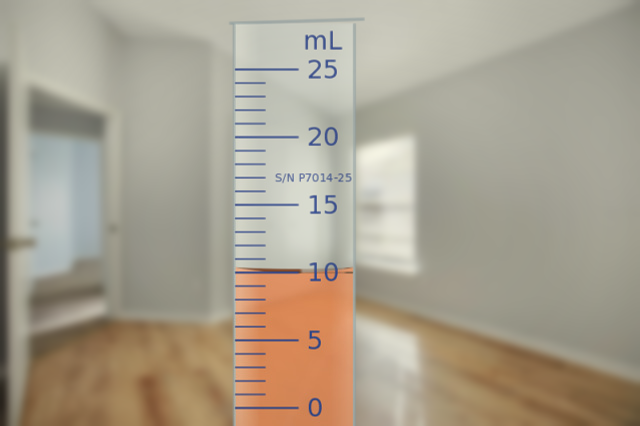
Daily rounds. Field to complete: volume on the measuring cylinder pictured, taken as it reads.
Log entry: 10 mL
